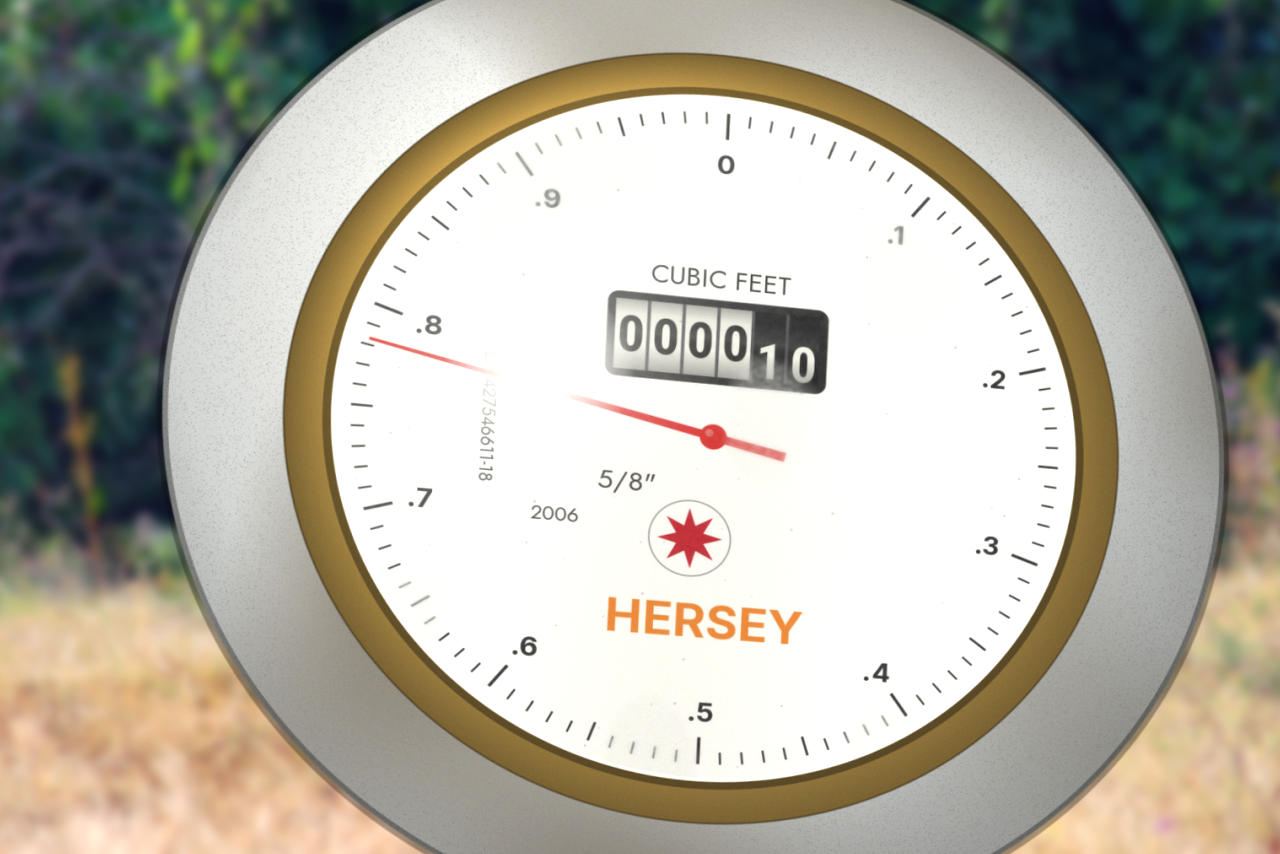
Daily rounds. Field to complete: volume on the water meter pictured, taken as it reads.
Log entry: 9.78 ft³
